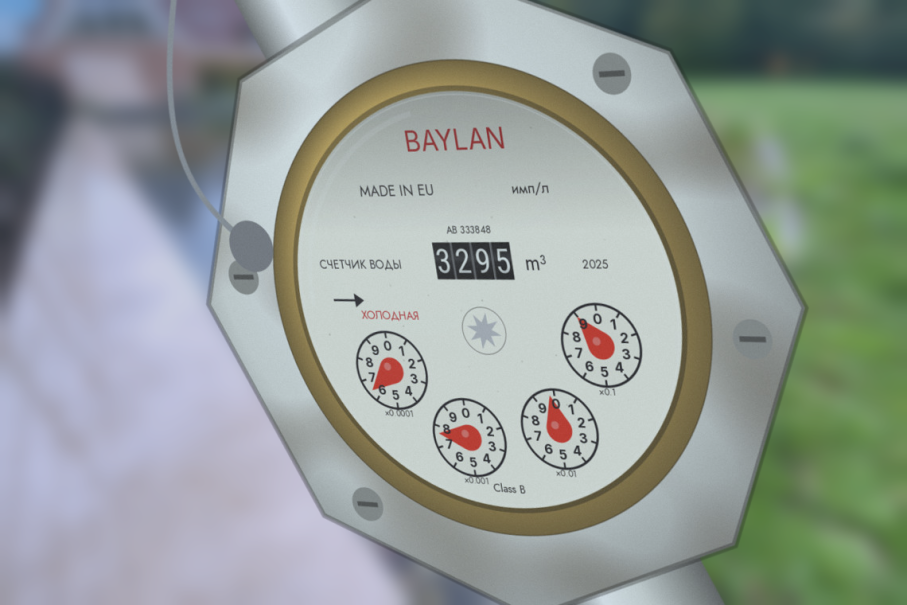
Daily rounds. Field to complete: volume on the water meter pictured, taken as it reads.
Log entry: 3295.8976 m³
